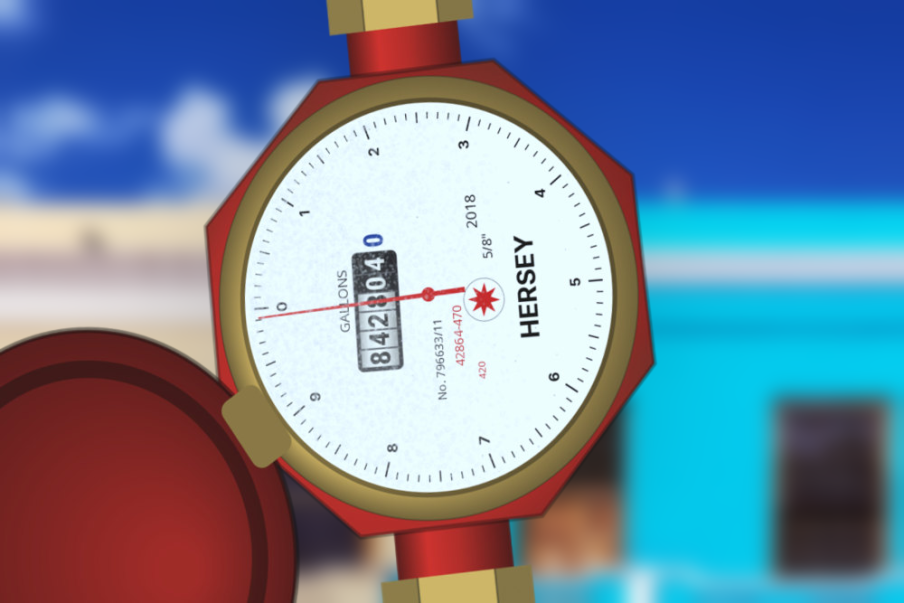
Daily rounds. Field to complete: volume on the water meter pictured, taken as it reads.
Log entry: 8428039.9 gal
